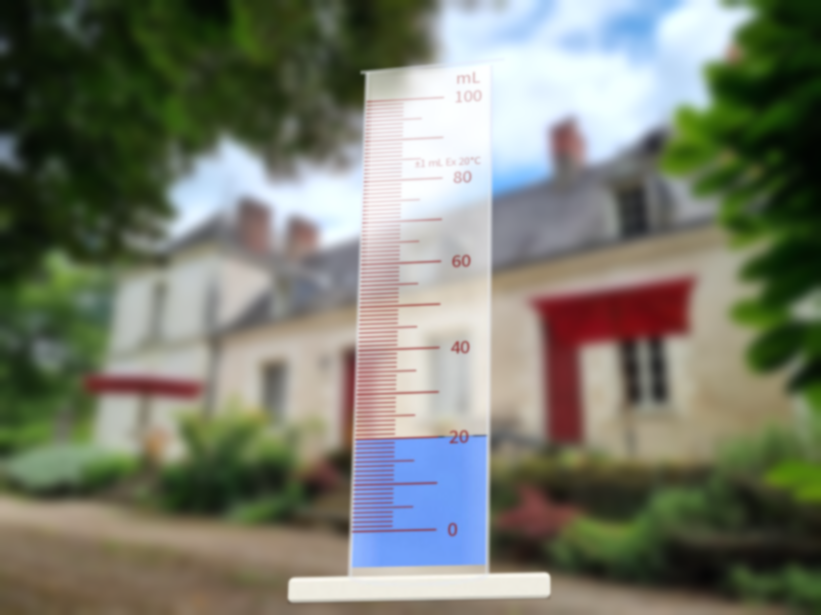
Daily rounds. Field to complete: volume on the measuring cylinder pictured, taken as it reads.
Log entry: 20 mL
